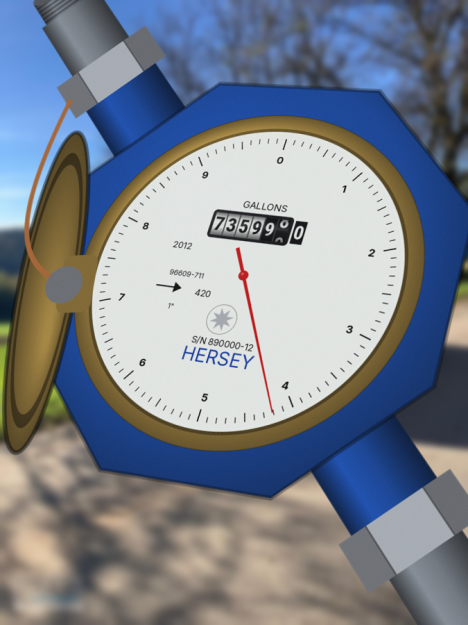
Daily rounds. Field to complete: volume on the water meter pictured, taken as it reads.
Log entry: 7359984.2 gal
